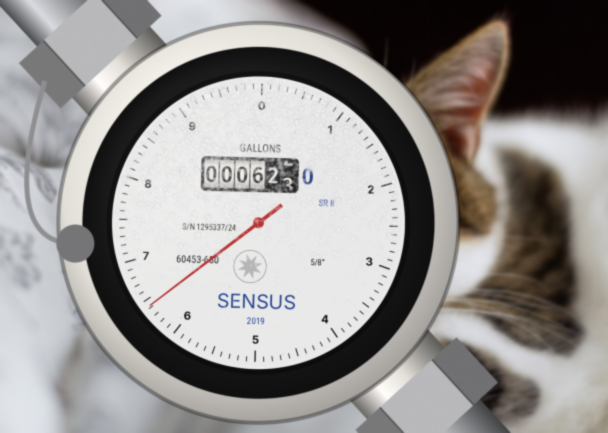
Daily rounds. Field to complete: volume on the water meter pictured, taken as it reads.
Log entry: 6226.4 gal
